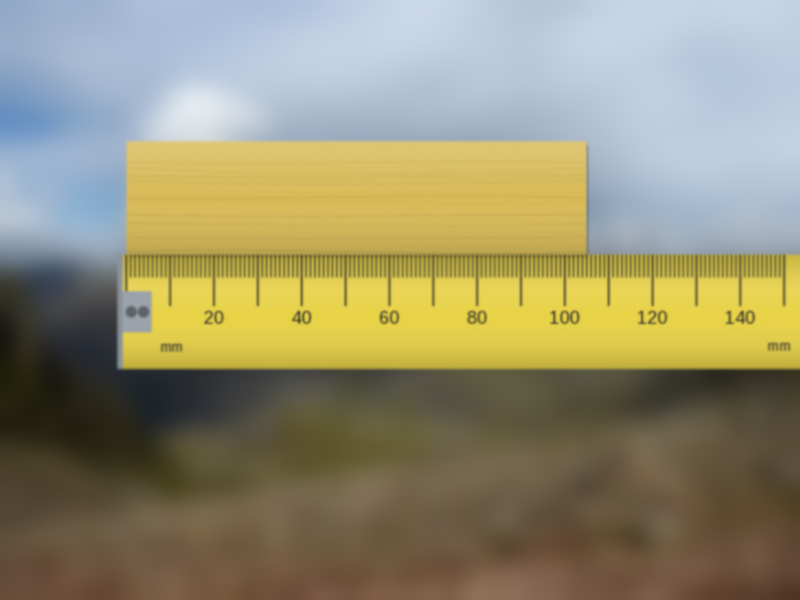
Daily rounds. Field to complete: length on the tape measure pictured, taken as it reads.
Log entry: 105 mm
